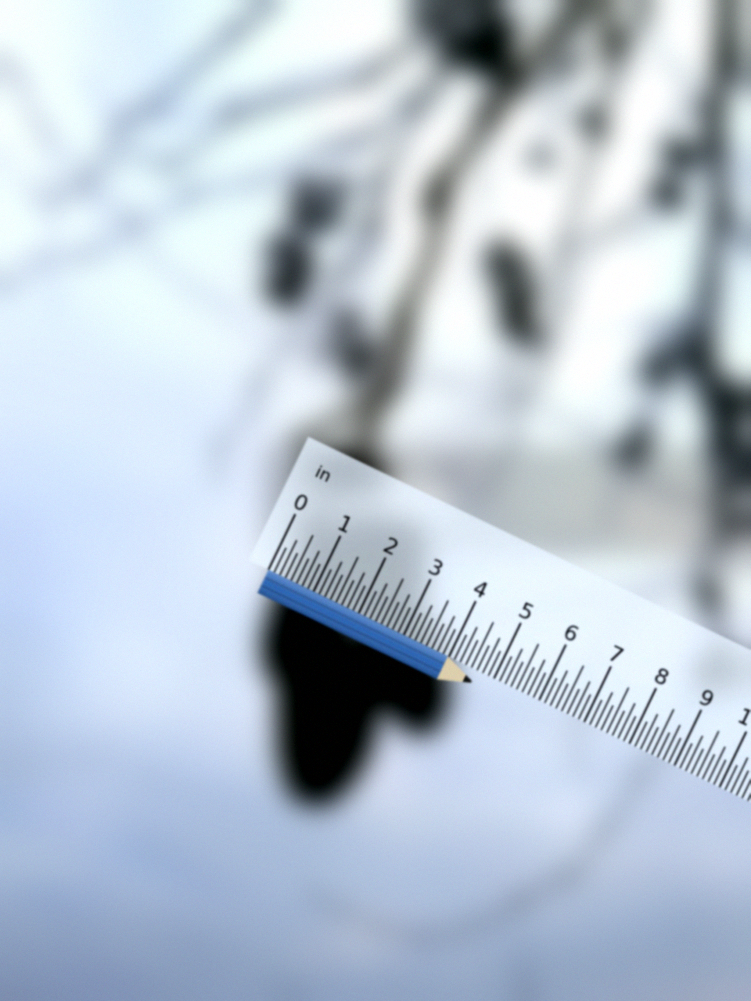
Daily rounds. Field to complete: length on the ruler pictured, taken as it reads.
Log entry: 4.625 in
